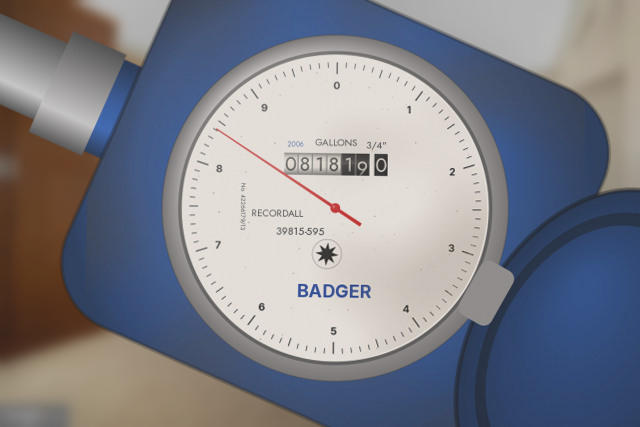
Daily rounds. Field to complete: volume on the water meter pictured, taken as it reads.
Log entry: 818188.4 gal
